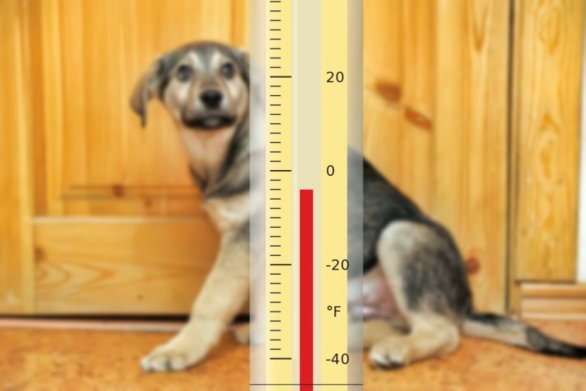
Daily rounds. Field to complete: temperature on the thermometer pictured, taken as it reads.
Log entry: -4 °F
